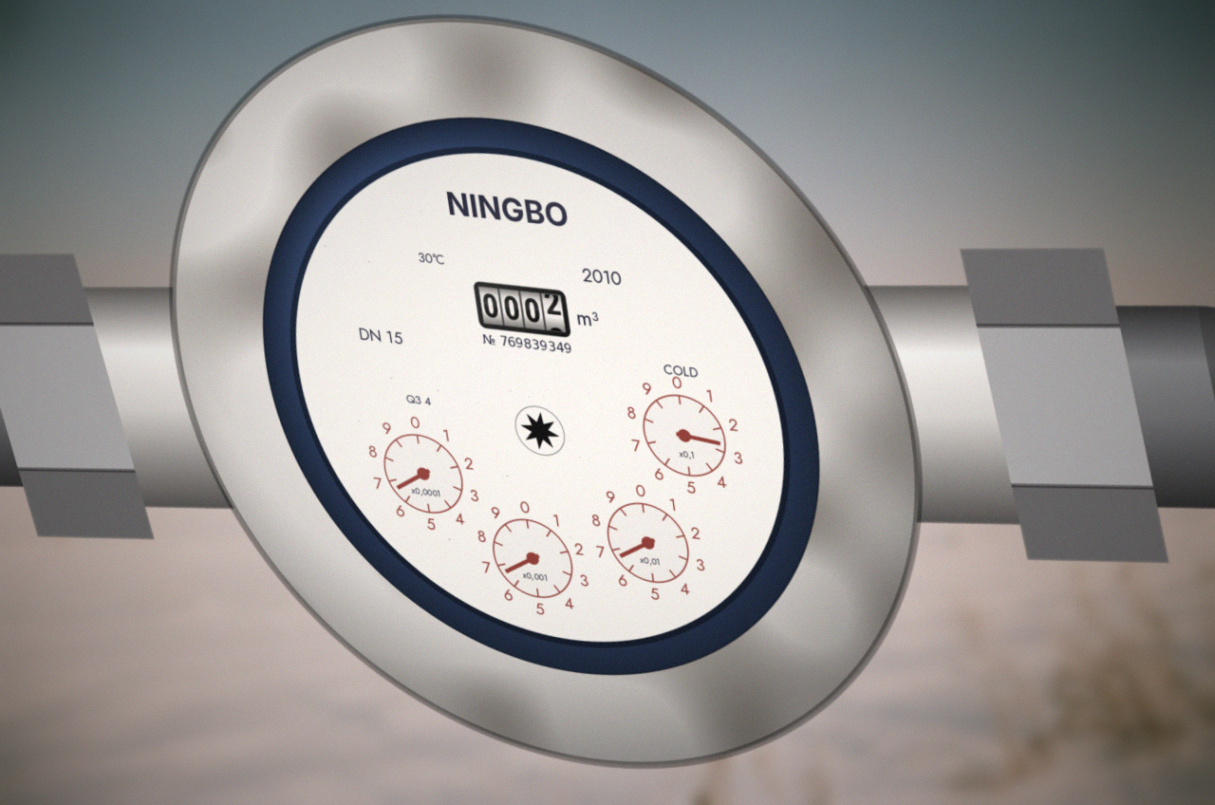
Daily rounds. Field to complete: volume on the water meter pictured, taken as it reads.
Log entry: 2.2666 m³
